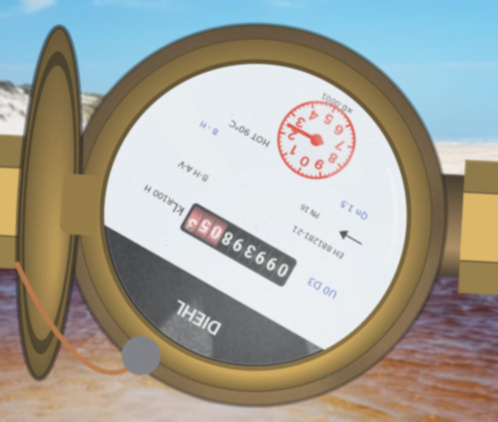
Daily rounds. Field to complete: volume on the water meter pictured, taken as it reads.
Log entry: 99398.0532 kL
